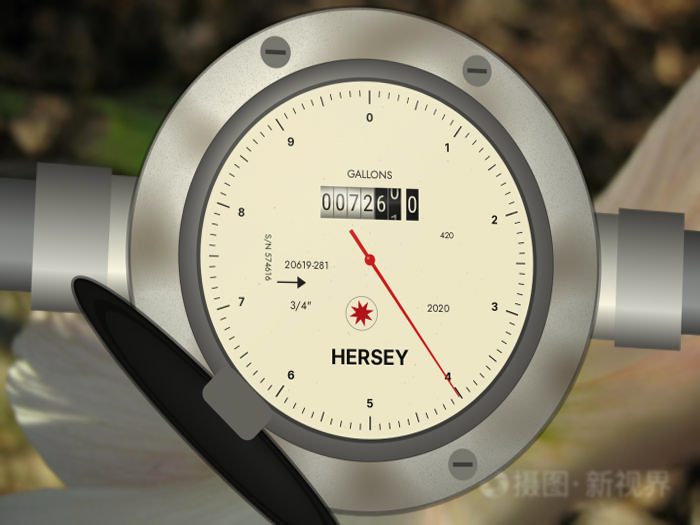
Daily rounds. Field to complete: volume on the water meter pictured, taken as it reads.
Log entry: 72604.0 gal
